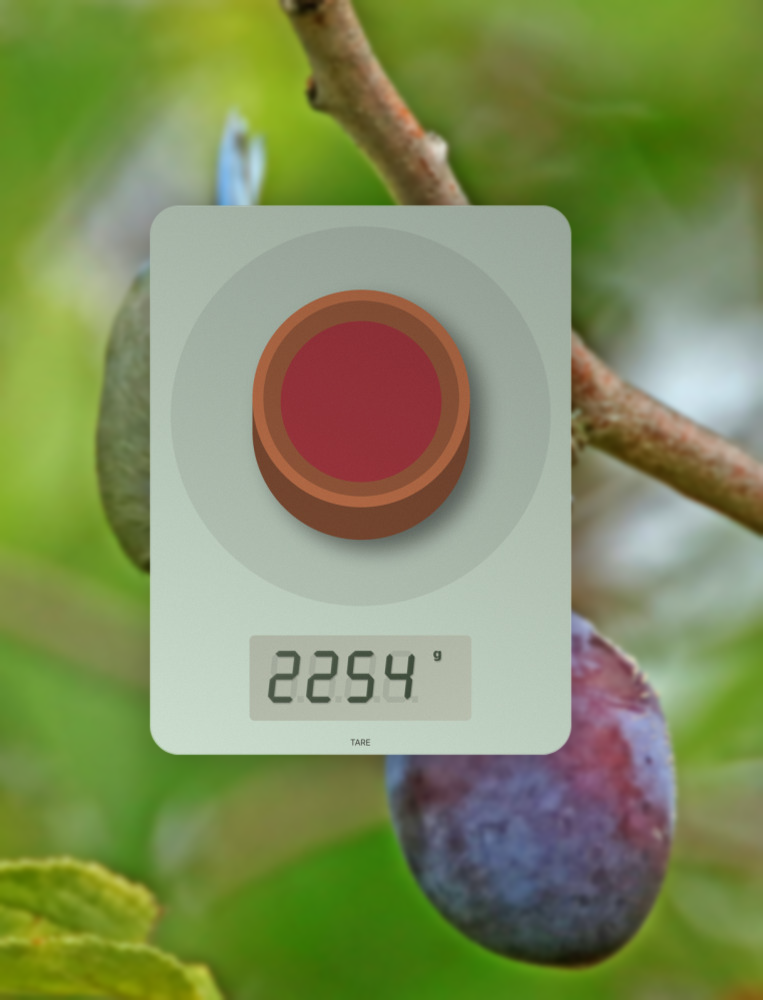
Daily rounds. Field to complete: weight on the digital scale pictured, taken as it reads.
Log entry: 2254 g
